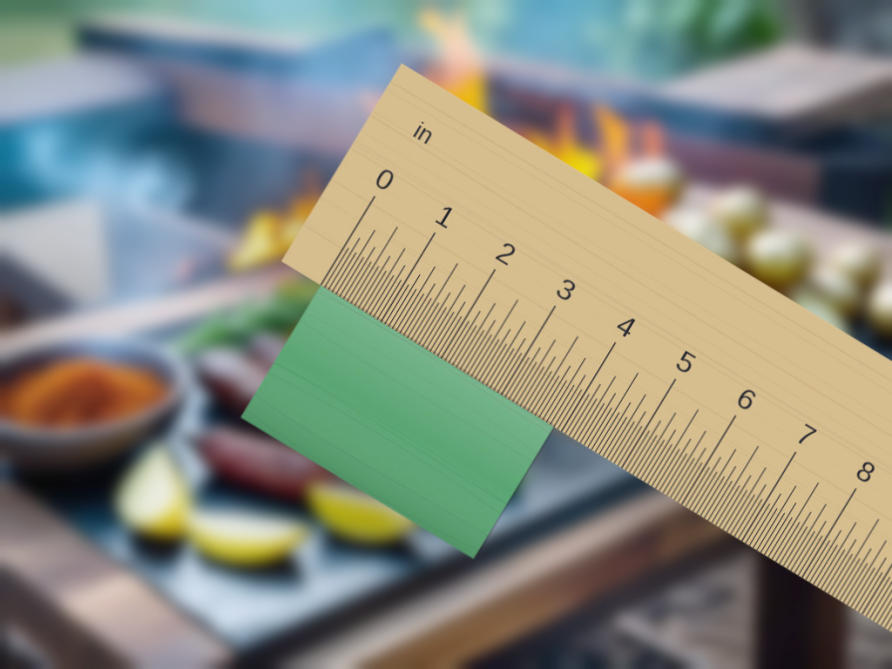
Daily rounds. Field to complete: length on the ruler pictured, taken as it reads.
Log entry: 3.875 in
